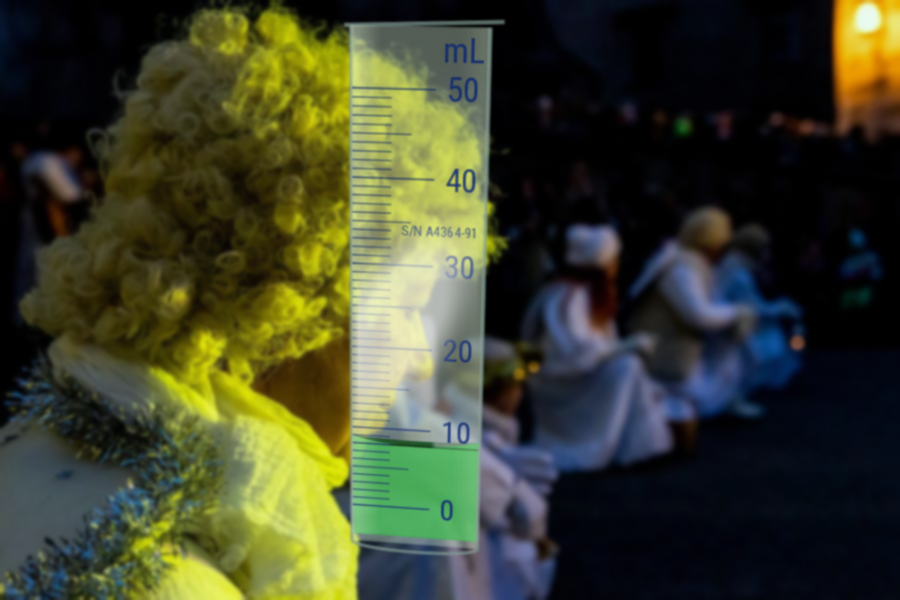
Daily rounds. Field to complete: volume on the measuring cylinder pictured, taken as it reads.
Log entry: 8 mL
